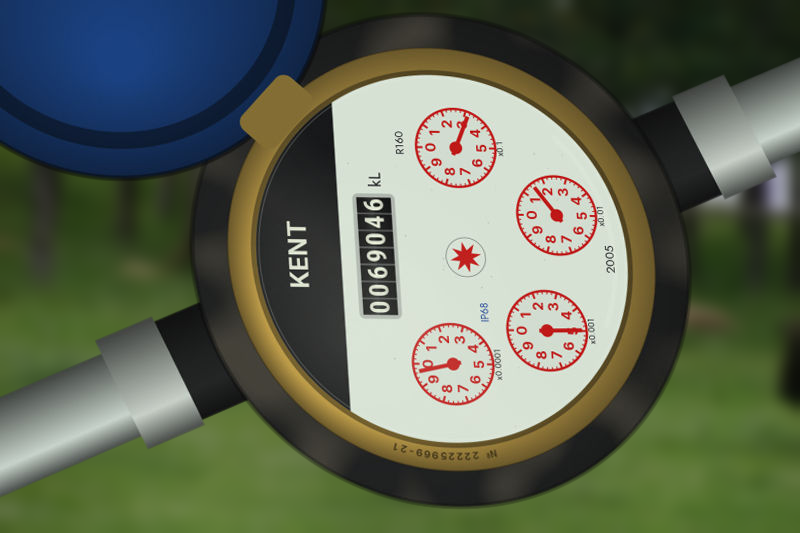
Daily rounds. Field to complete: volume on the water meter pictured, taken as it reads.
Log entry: 69046.3149 kL
